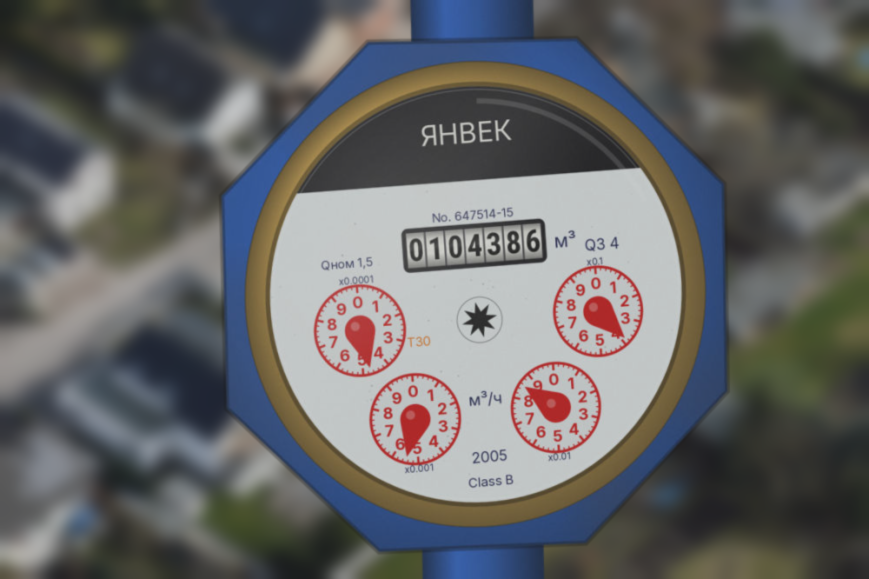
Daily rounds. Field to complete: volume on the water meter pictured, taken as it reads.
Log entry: 104386.3854 m³
